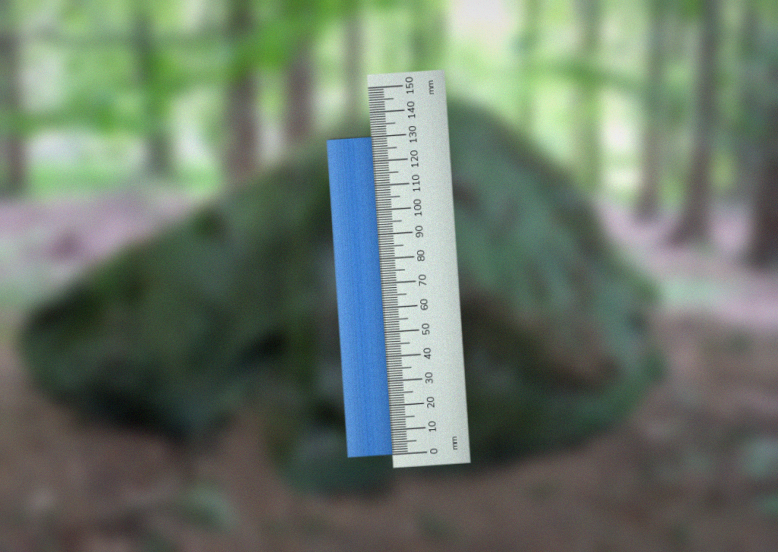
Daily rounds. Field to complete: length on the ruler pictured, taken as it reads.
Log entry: 130 mm
